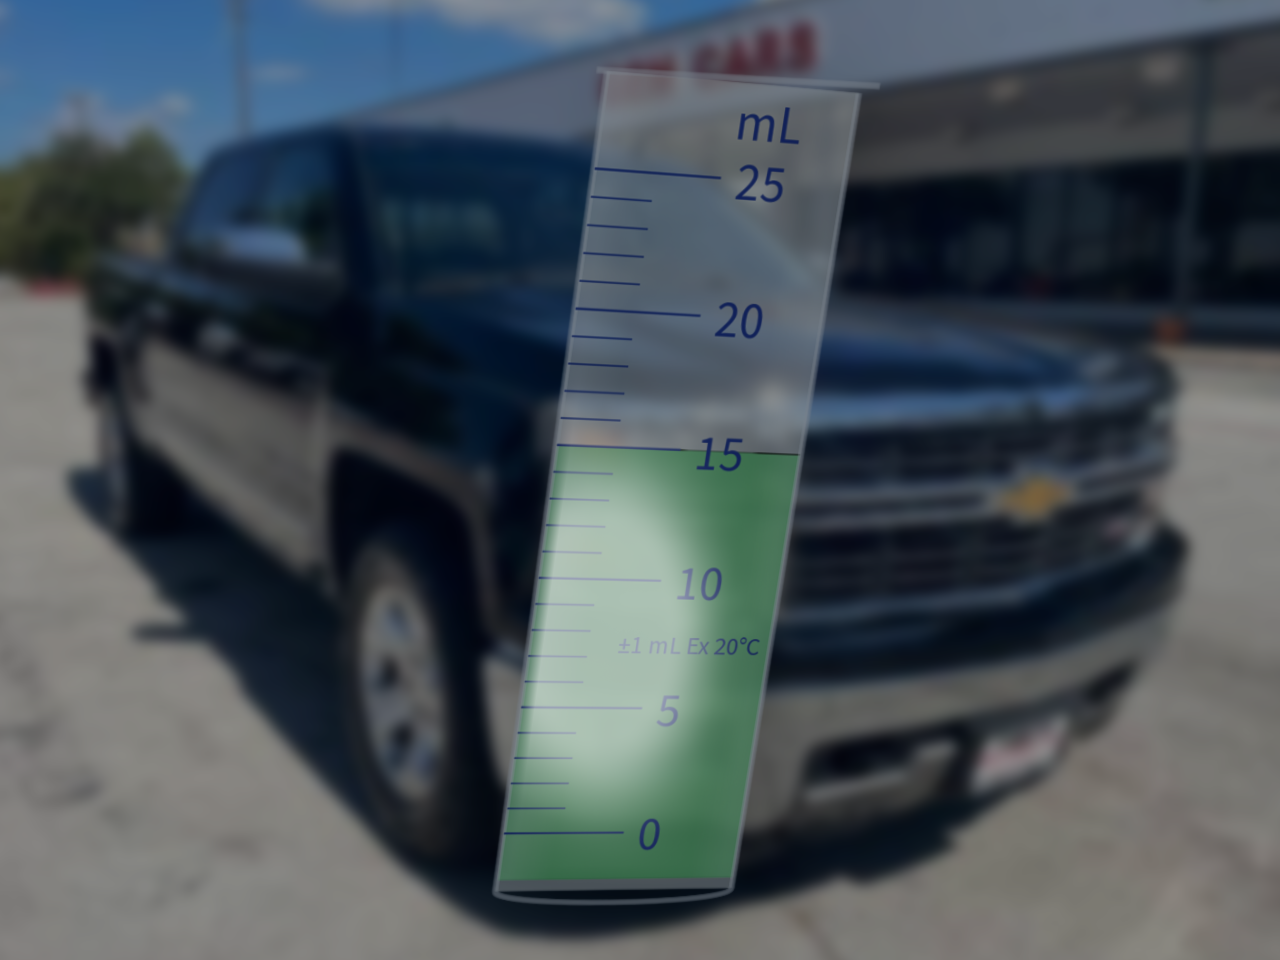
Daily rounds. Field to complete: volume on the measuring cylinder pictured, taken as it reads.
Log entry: 15 mL
